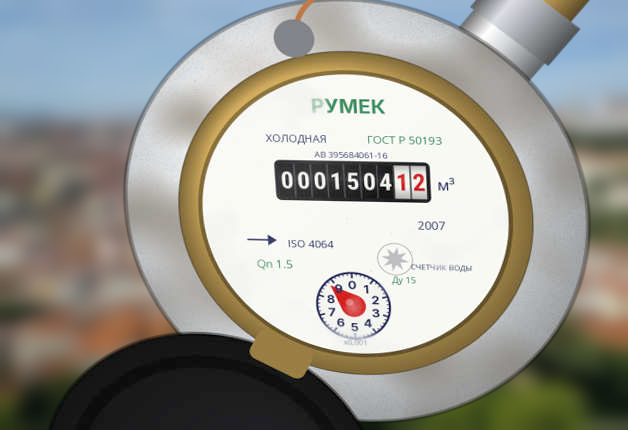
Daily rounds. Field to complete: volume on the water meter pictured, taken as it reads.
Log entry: 1504.128 m³
